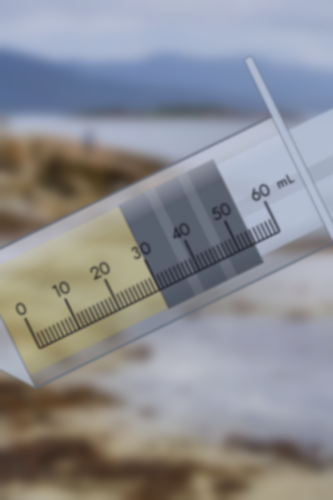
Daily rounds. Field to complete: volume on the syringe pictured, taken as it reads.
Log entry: 30 mL
